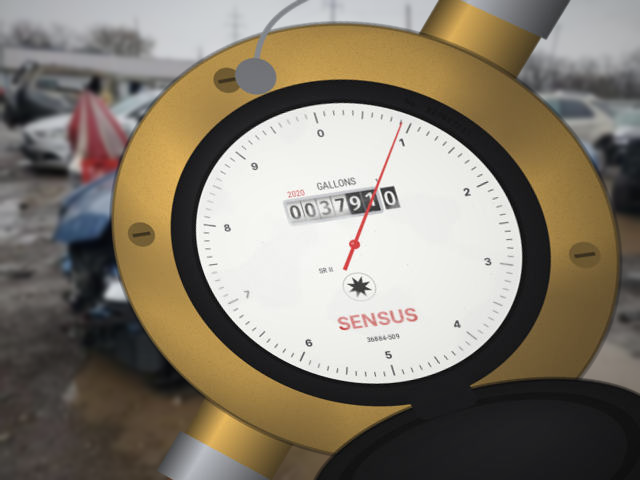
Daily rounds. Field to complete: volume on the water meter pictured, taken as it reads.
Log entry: 37910.9 gal
